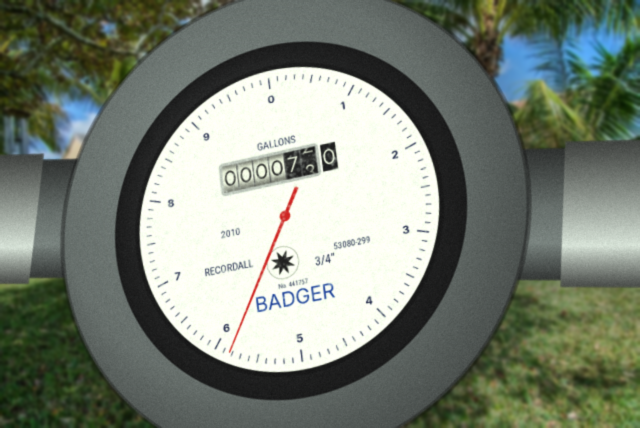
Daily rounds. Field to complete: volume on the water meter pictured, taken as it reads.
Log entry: 725.8 gal
